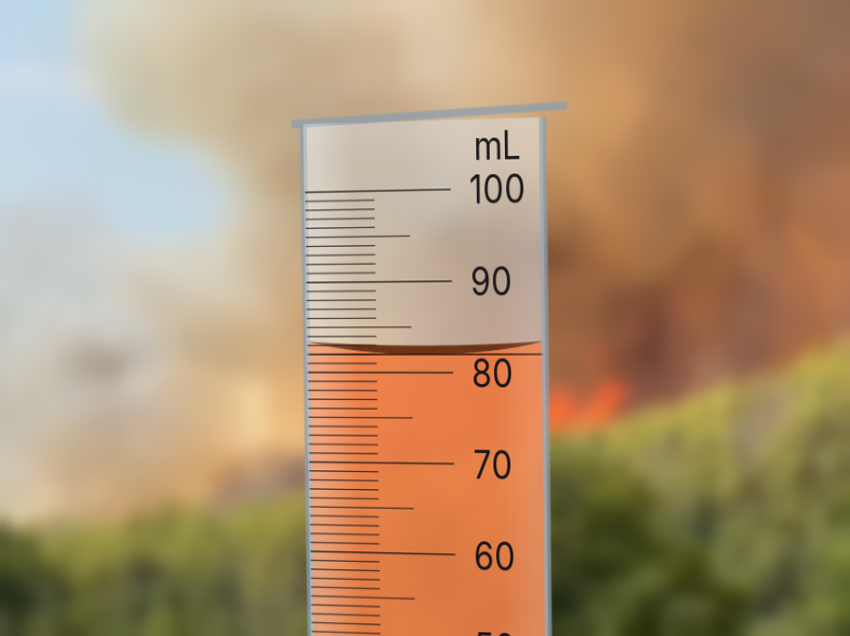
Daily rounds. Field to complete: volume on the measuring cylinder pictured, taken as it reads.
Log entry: 82 mL
